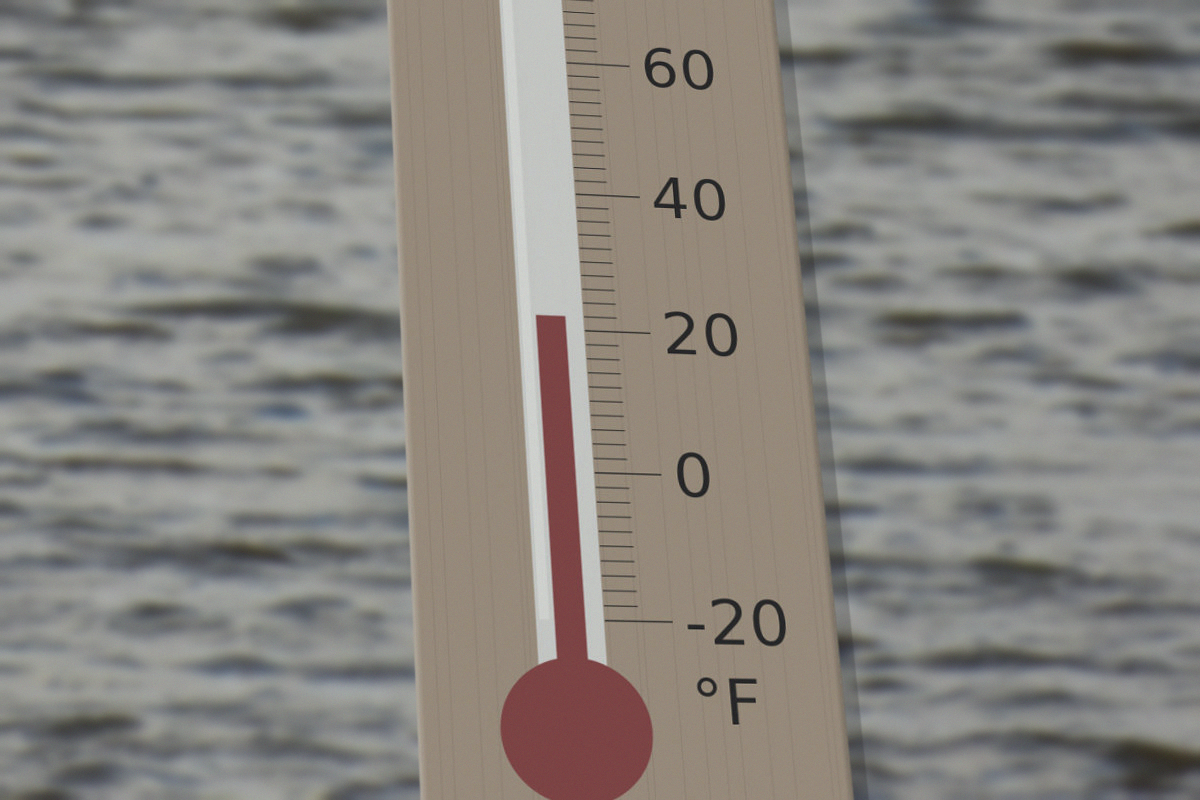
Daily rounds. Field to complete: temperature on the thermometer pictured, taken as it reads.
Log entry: 22 °F
